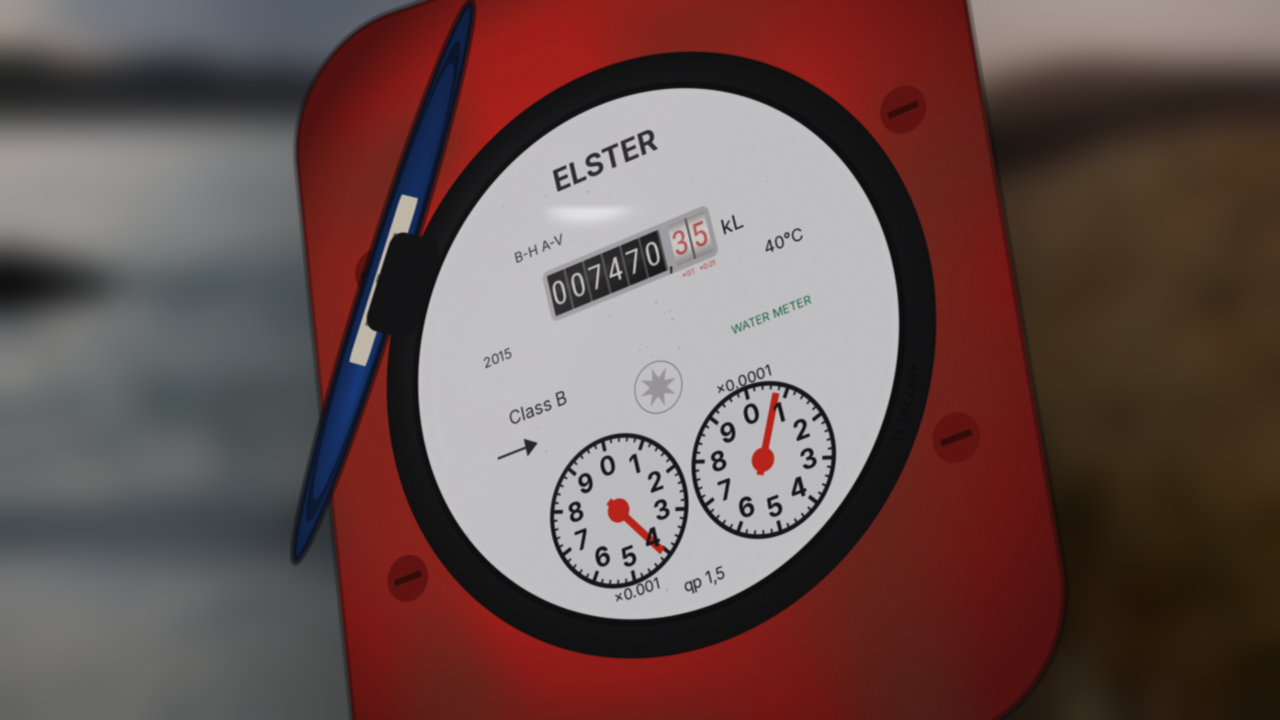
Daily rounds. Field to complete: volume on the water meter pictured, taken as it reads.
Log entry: 7470.3540 kL
